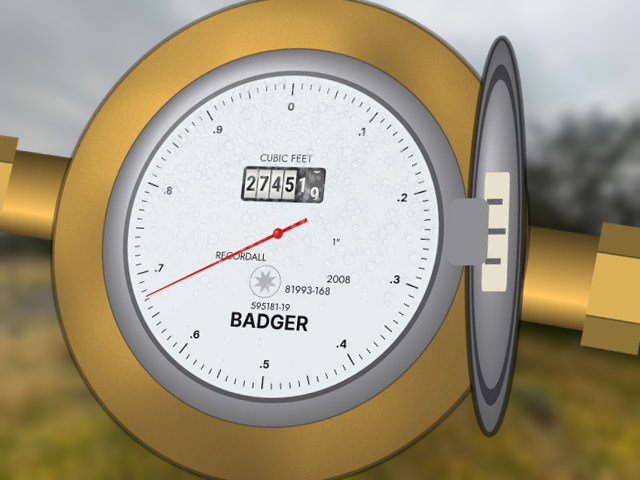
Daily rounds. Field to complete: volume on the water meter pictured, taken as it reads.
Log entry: 274518.67 ft³
